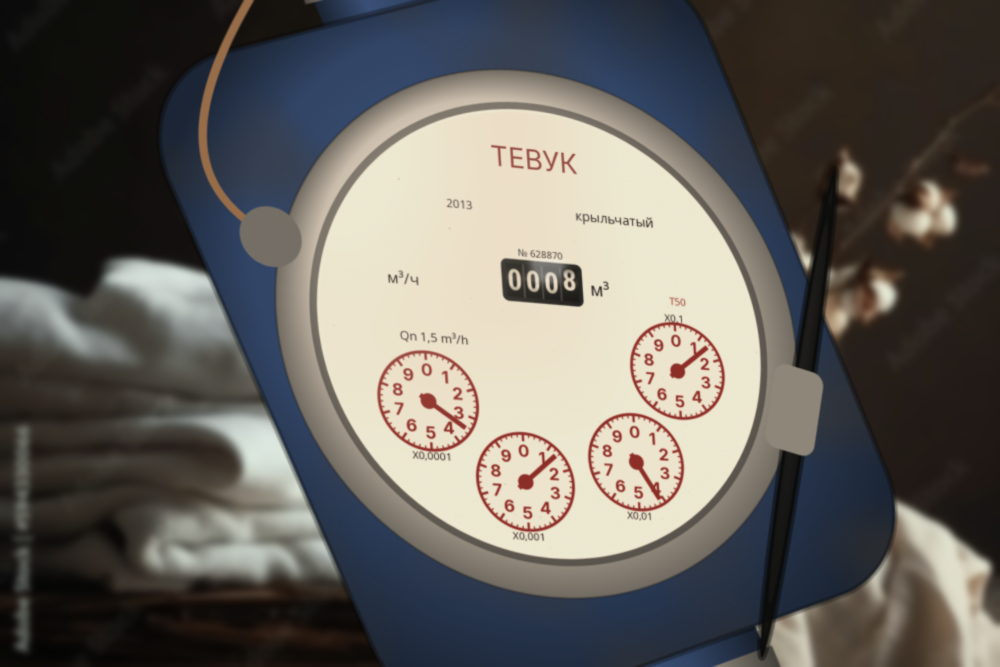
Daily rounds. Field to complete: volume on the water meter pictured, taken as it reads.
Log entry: 8.1413 m³
